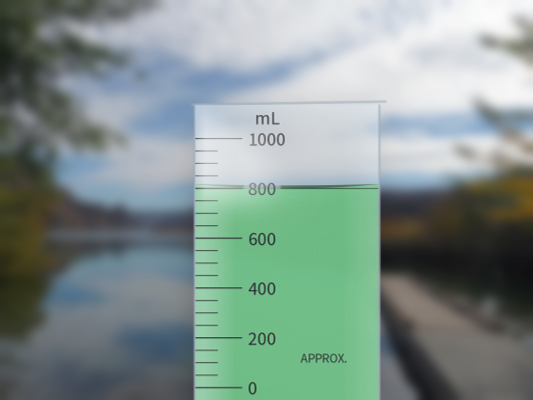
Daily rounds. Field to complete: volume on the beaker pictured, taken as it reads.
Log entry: 800 mL
